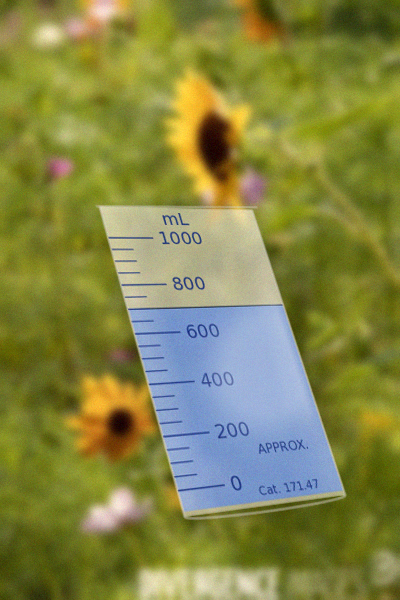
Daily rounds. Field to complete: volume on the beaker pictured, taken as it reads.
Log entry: 700 mL
